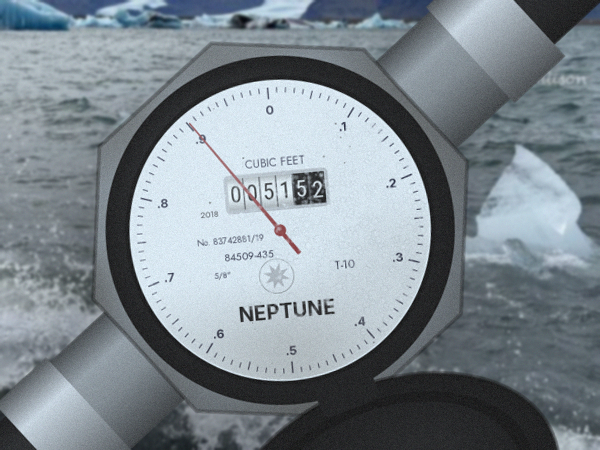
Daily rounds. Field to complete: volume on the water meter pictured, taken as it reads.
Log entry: 5151.90 ft³
